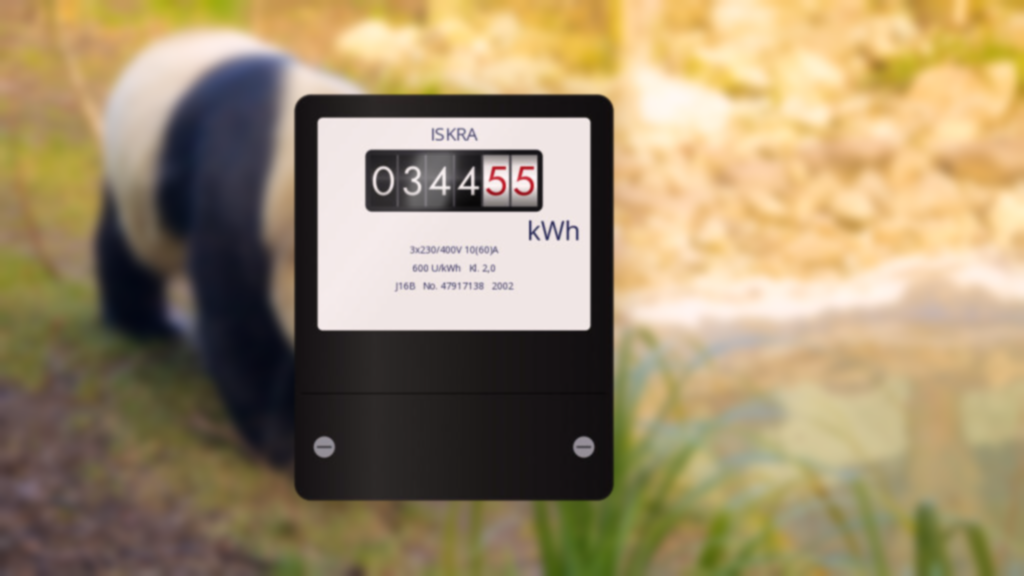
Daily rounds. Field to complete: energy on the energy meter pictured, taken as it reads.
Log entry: 344.55 kWh
